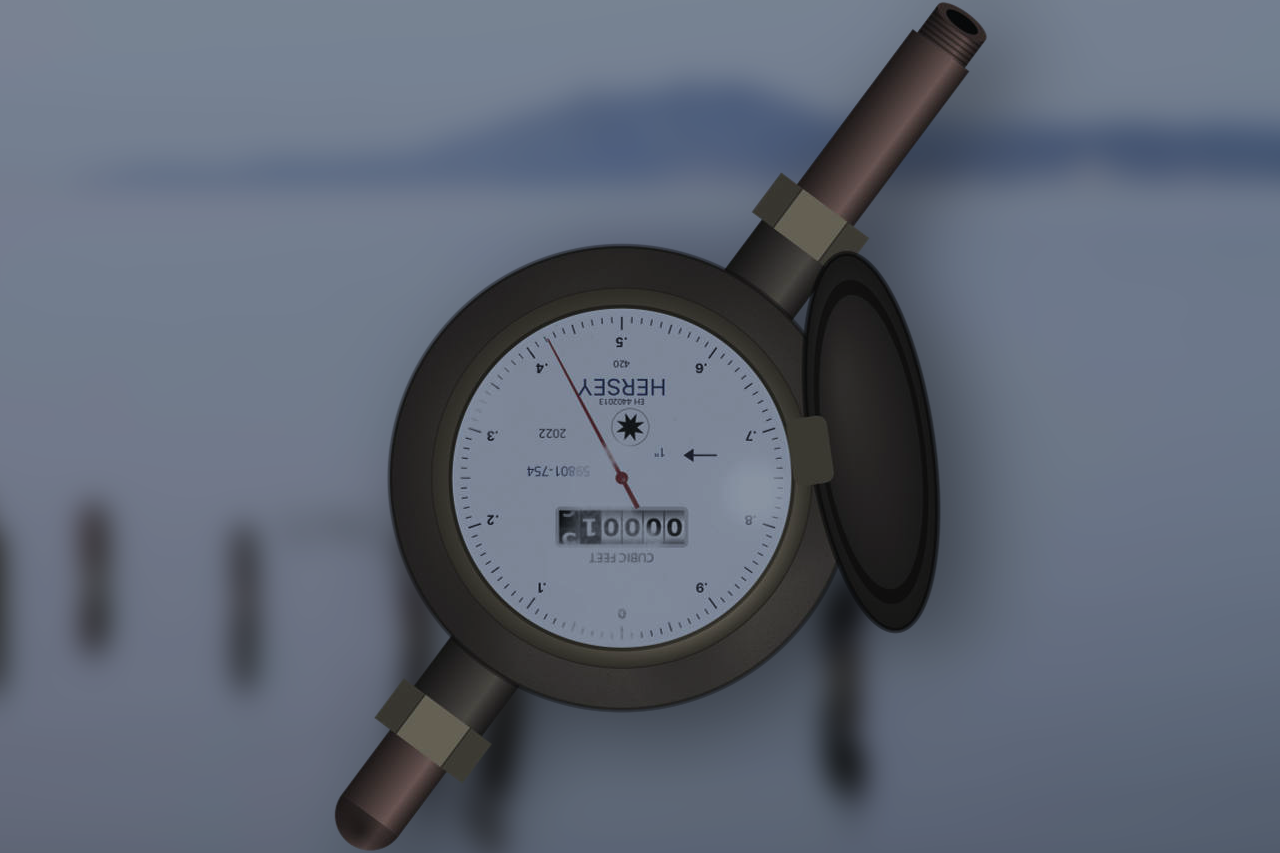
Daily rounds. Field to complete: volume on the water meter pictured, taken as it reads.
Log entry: 15.42 ft³
